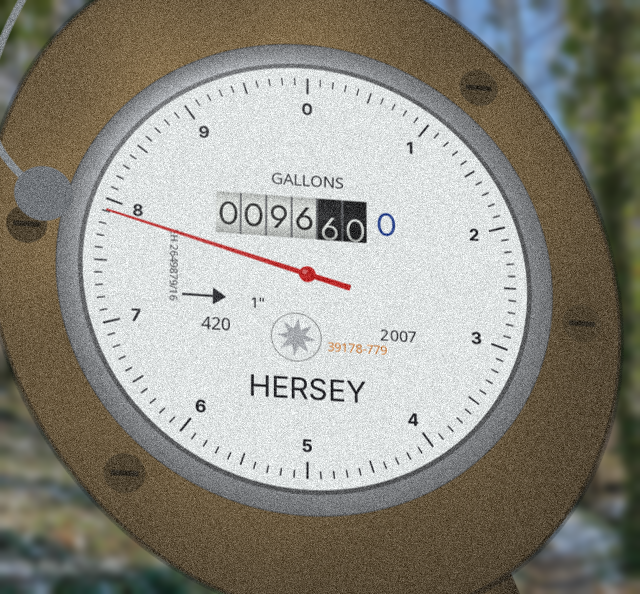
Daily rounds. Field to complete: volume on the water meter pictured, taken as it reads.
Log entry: 96597.9 gal
